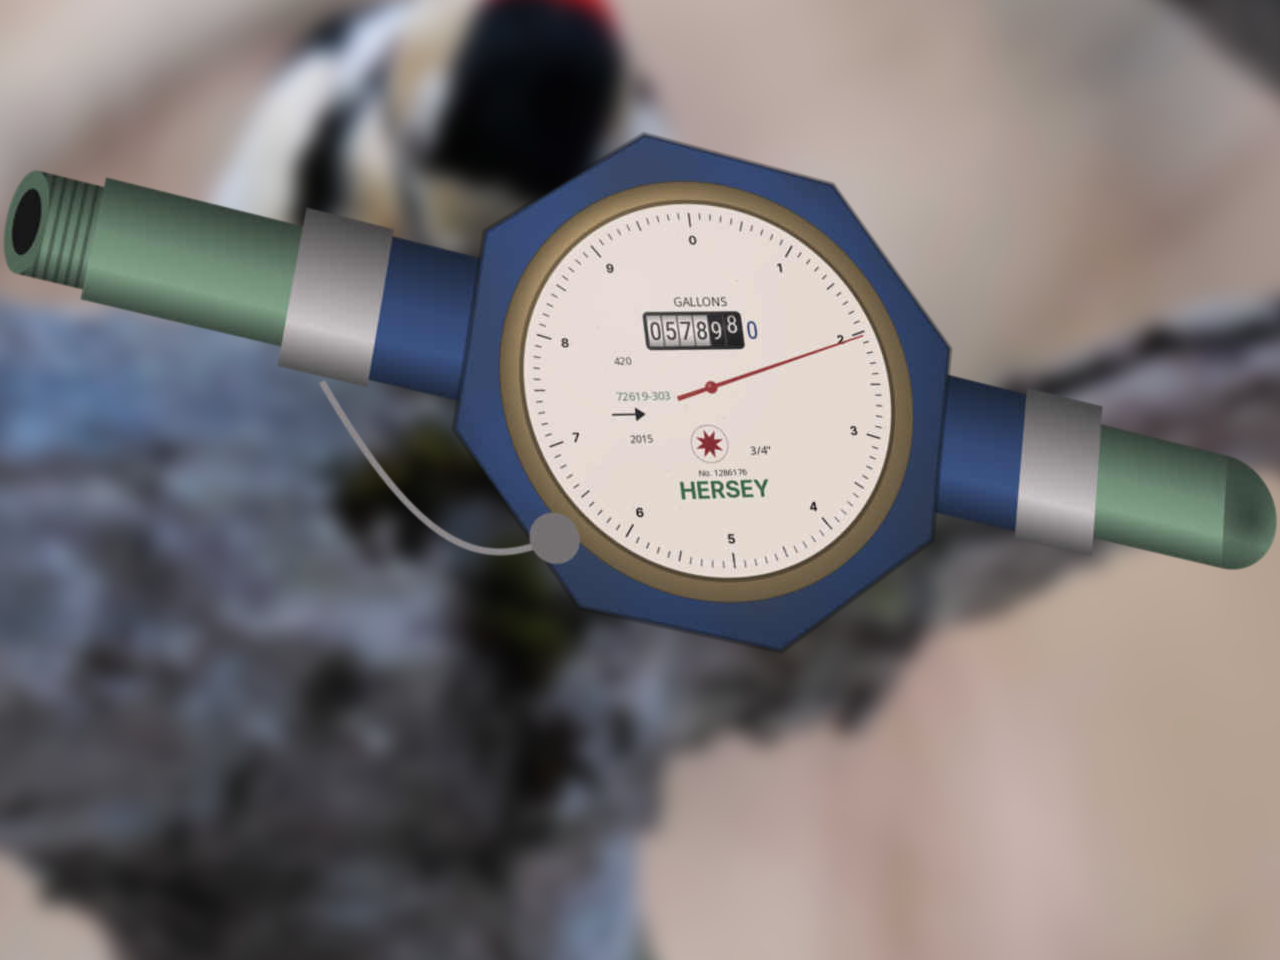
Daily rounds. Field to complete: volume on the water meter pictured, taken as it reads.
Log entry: 578982.0 gal
